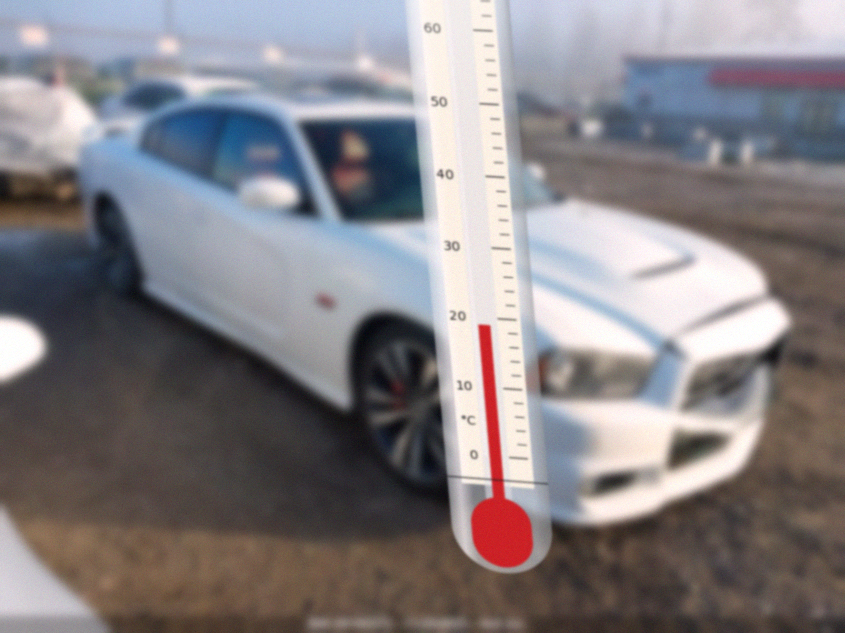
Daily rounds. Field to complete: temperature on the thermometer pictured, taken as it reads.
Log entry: 19 °C
